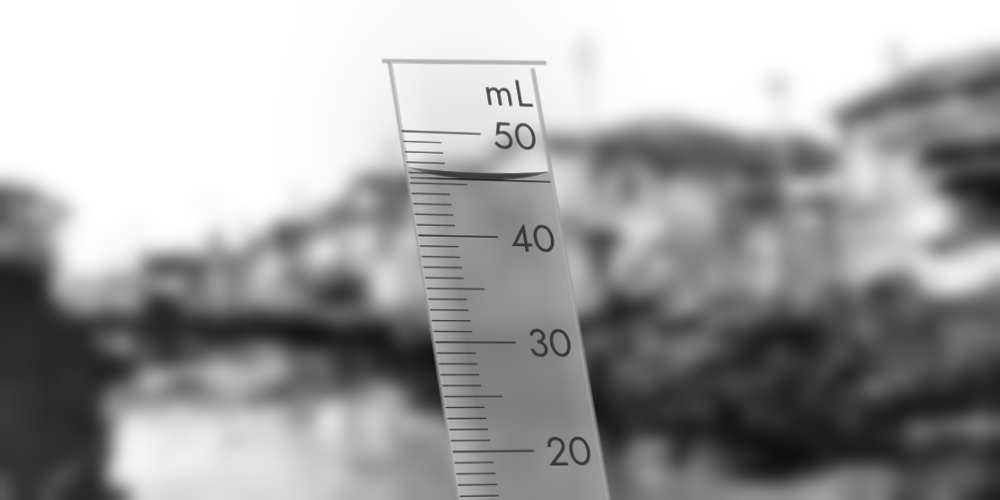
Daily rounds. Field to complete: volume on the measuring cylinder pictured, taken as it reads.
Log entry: 45.5 mL
